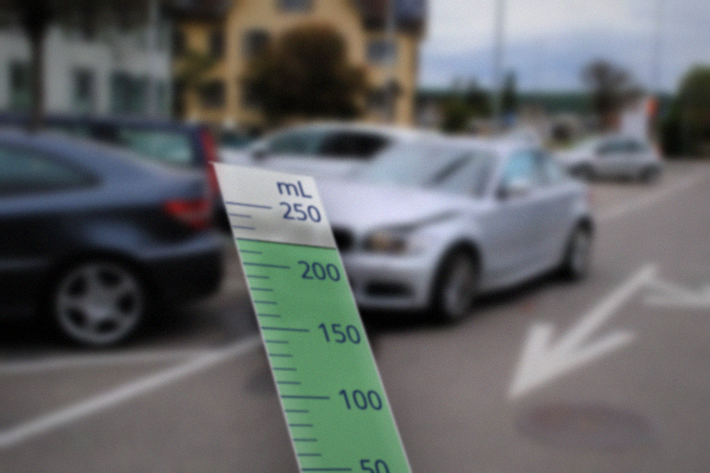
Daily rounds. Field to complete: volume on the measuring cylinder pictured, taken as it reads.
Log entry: 220 mL
